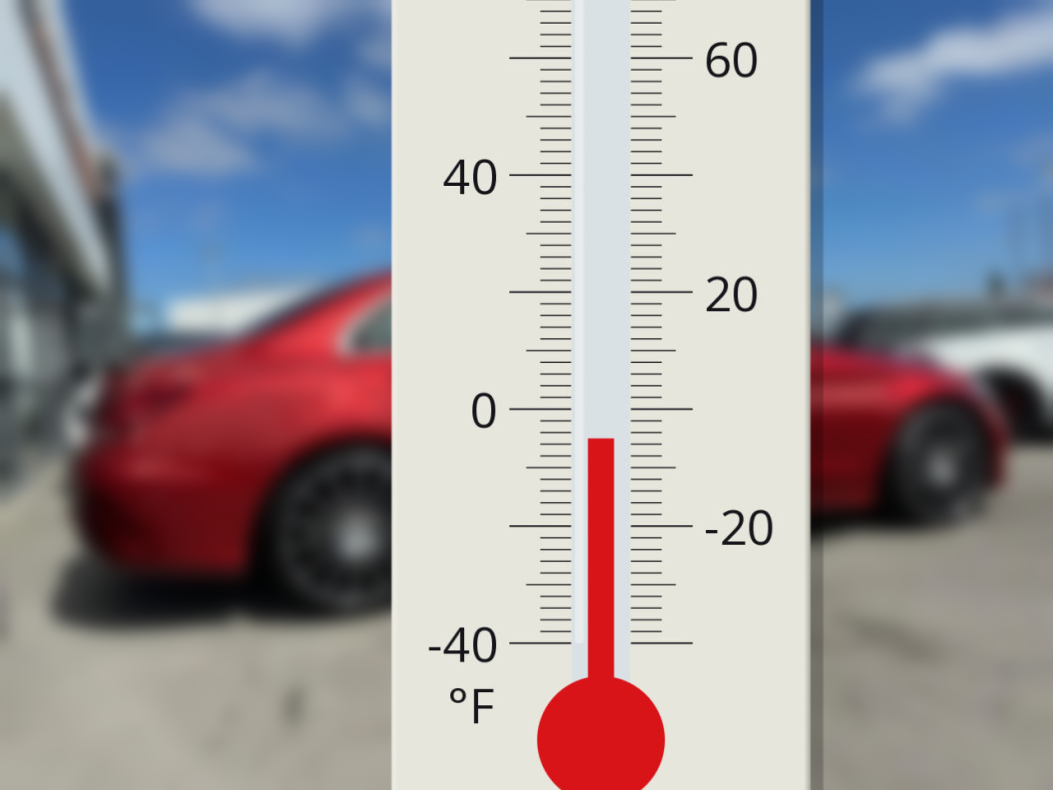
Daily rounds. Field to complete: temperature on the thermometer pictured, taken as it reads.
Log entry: -5 °F
